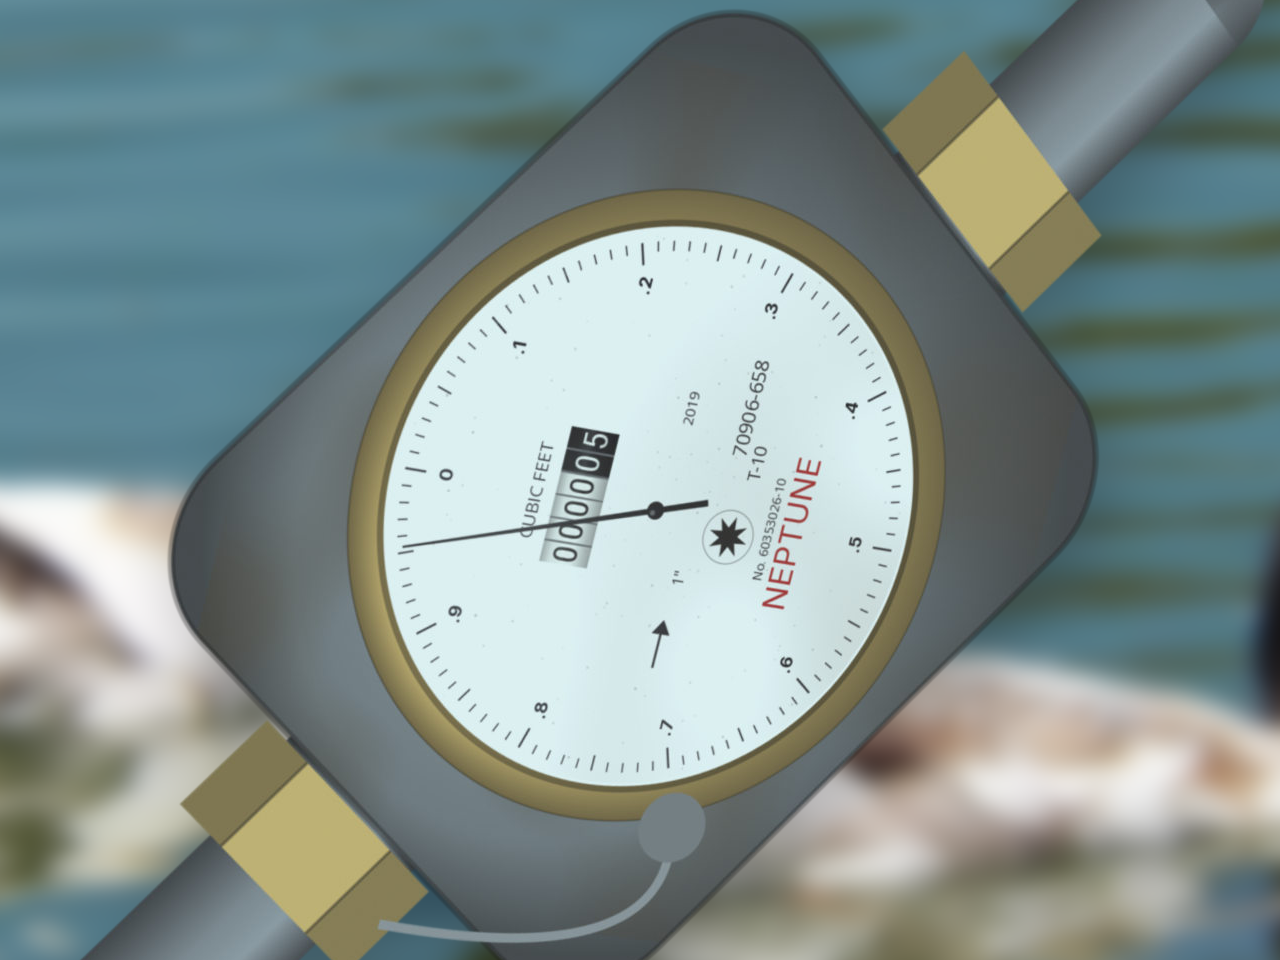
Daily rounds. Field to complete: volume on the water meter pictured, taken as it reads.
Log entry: 4.95 ft³
